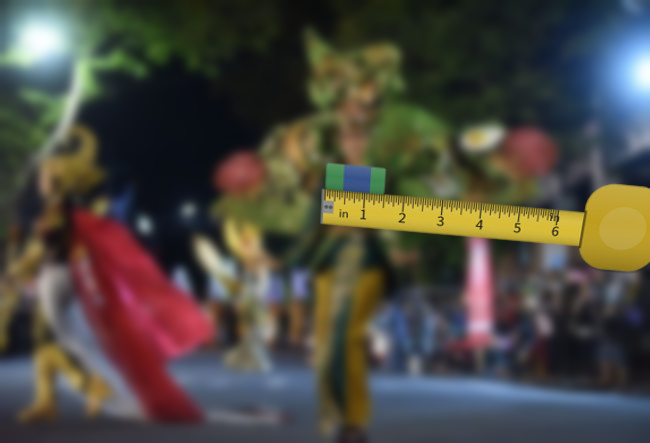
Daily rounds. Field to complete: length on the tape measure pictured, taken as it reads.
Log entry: 1.5 in
